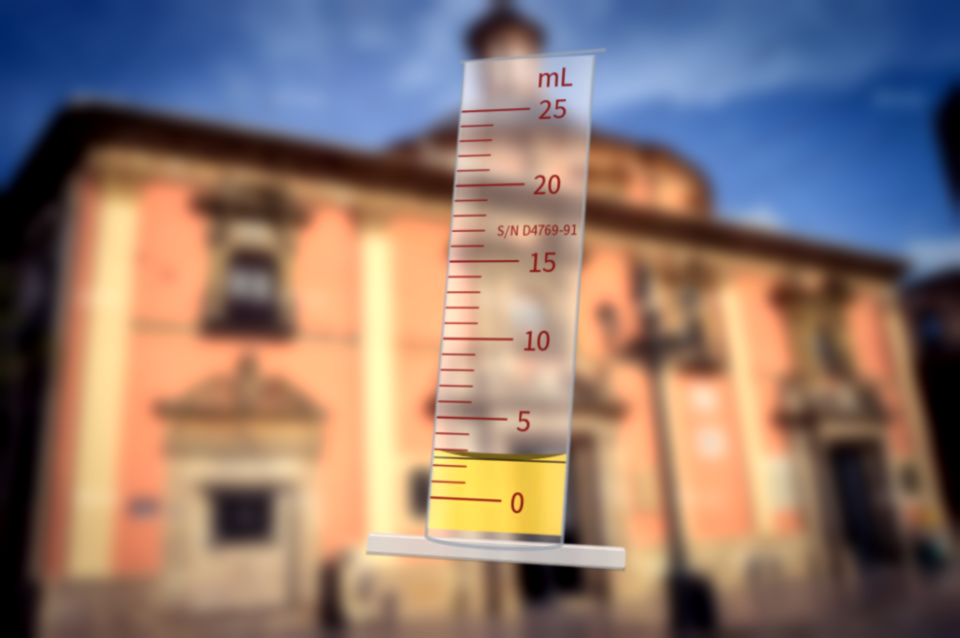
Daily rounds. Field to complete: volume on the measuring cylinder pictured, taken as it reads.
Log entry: 2.5 mL
